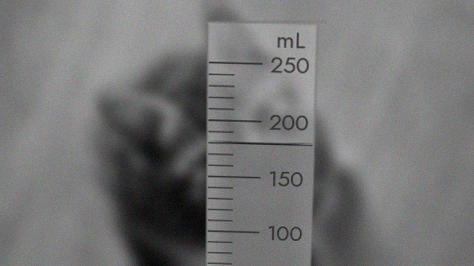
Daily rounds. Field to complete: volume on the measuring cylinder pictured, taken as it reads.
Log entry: 180 mL
